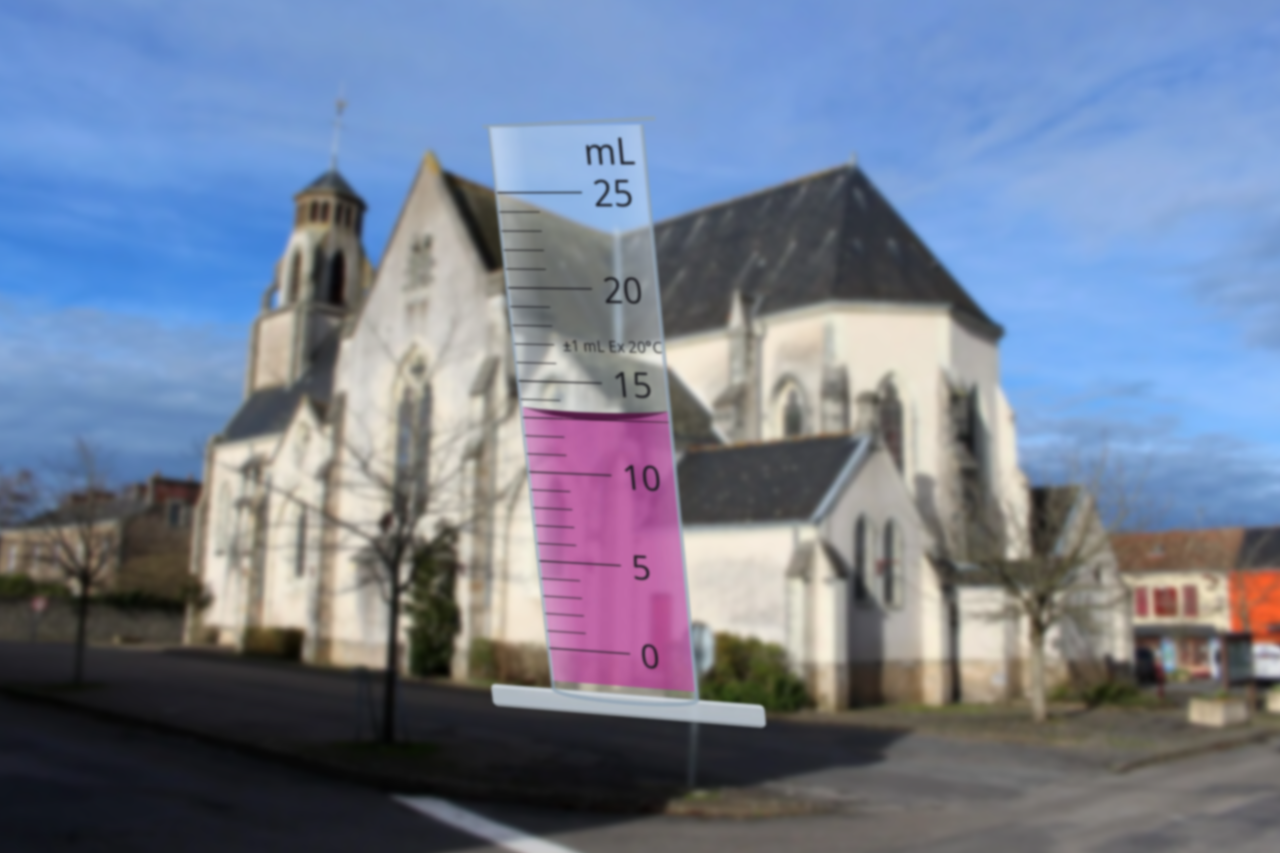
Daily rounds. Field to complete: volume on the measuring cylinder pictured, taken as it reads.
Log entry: 13 mL
